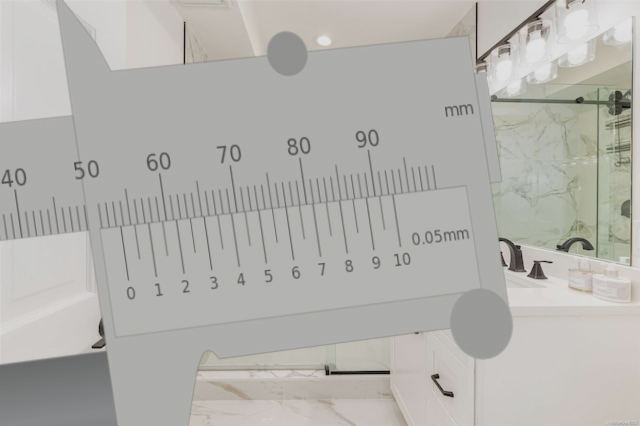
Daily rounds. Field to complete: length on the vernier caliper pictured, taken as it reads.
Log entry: 53.6 mm
